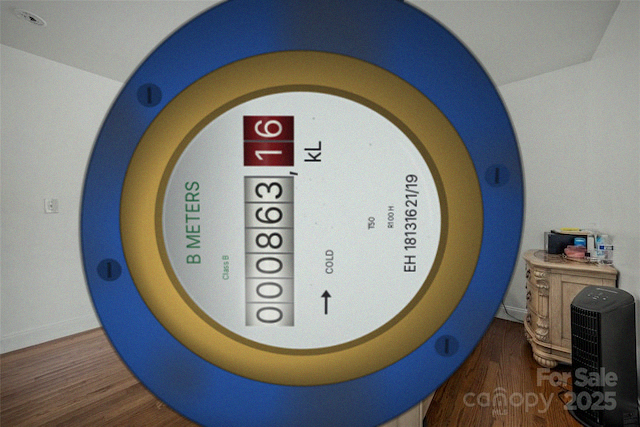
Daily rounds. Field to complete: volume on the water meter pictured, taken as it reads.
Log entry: 863.16 kL
